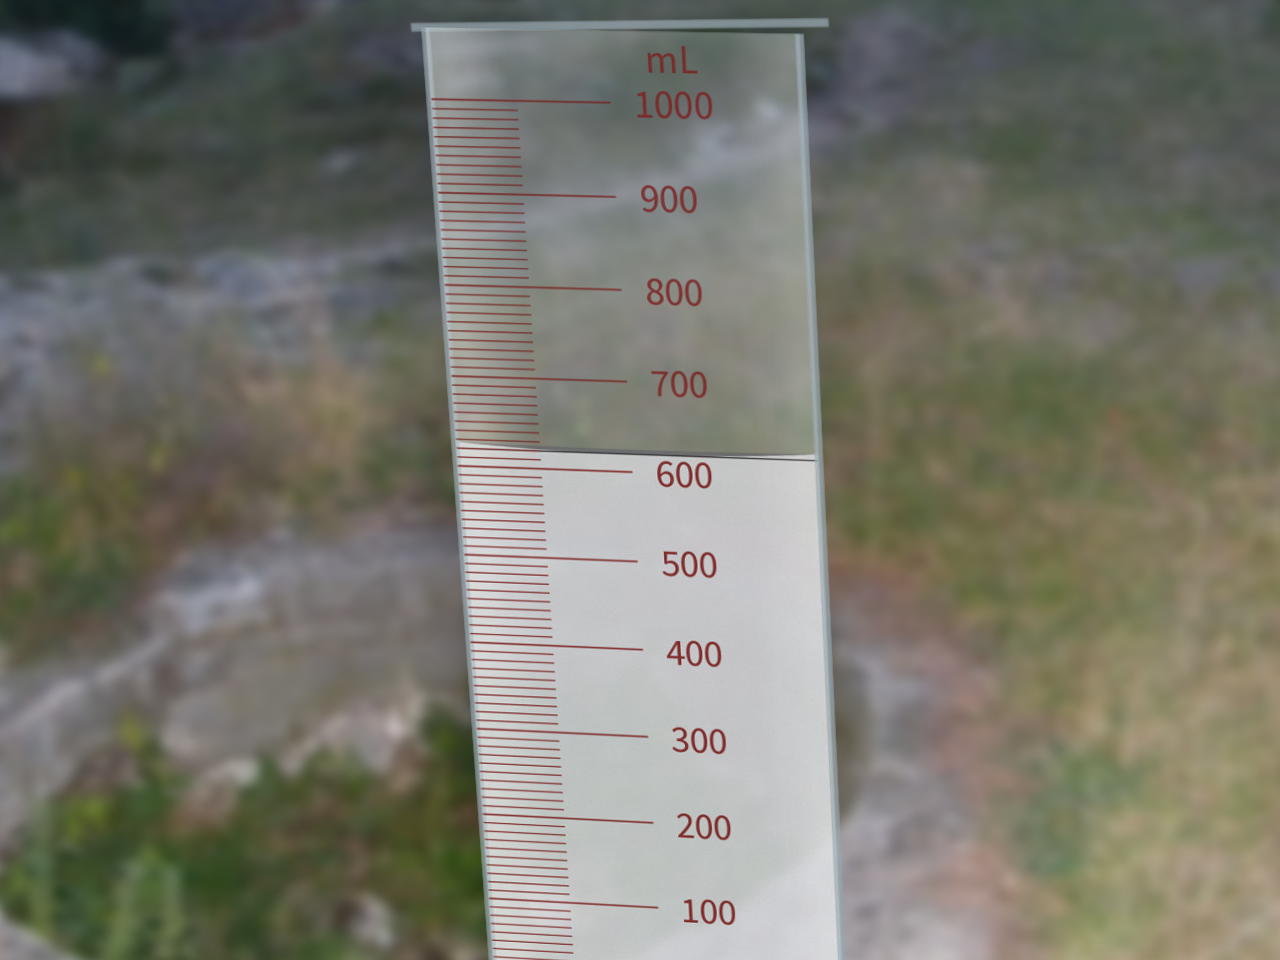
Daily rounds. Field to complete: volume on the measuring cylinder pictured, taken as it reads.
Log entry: 620 mL
